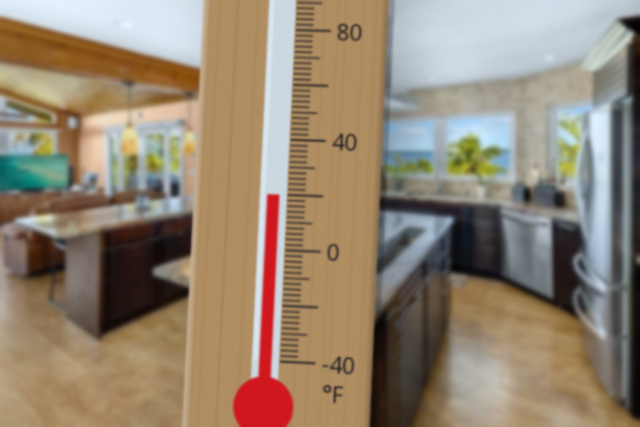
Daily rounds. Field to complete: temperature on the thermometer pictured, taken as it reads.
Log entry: 20 °F
